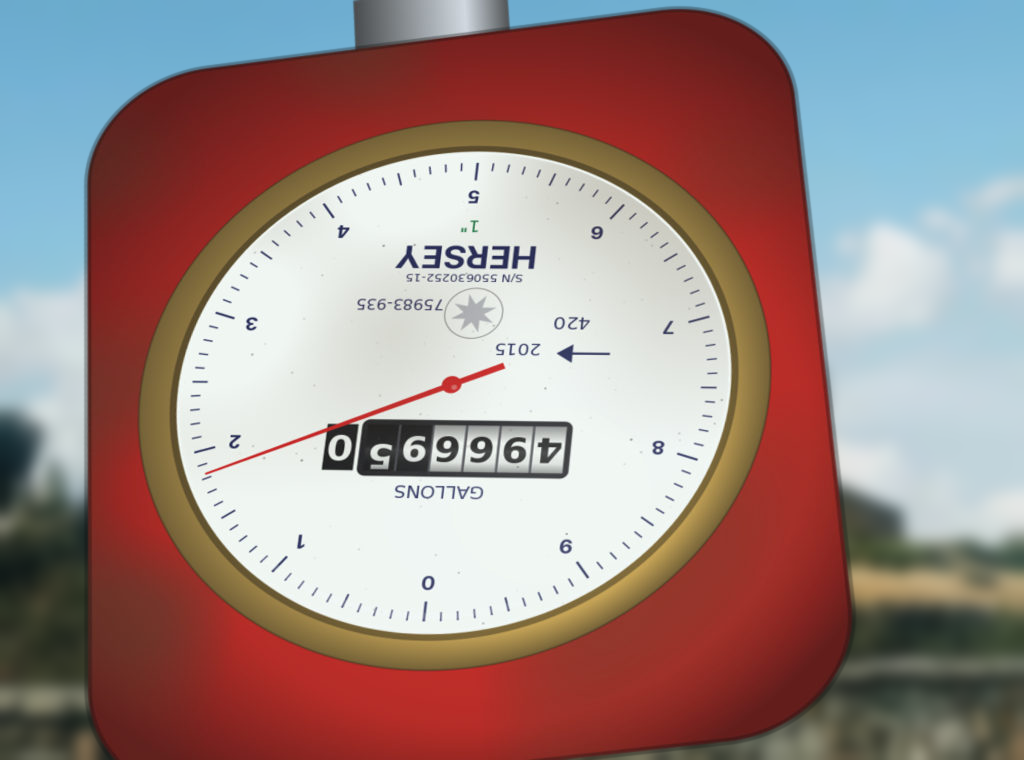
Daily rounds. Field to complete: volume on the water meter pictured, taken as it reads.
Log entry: 4966951.8 gal
